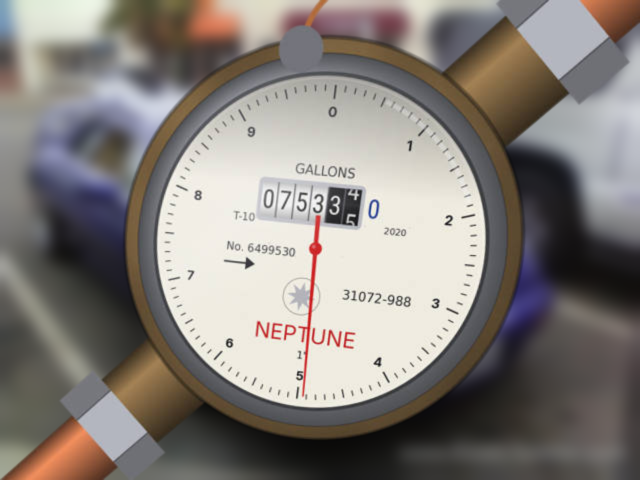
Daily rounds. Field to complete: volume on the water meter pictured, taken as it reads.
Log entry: 753344.9 gal
